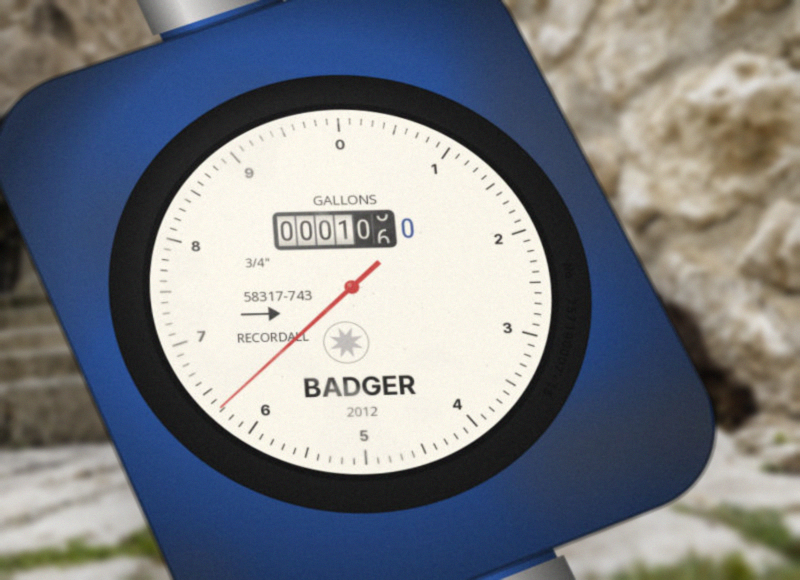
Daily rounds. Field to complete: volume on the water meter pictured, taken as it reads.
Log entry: 1056.3 gal
